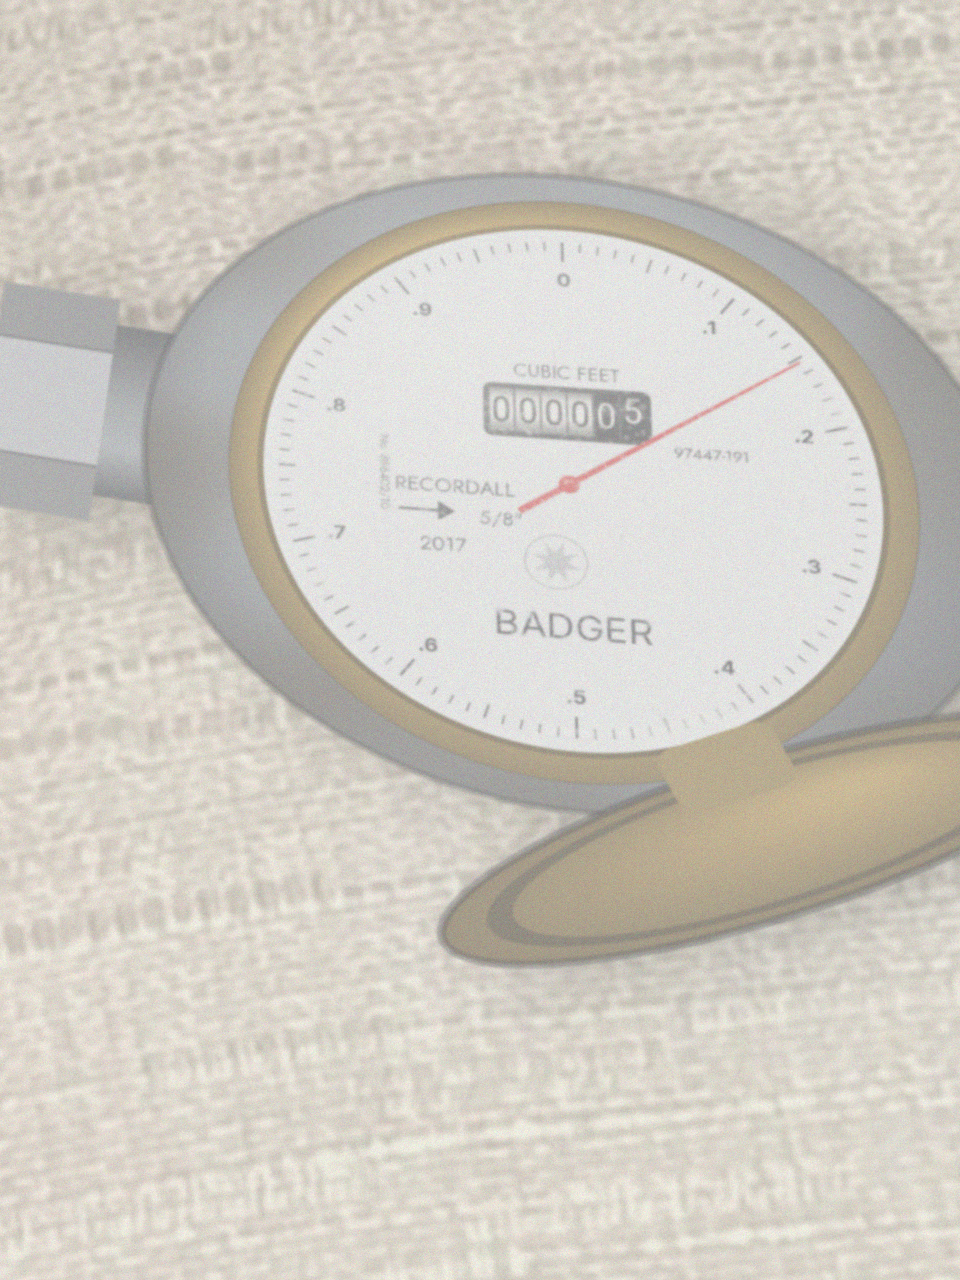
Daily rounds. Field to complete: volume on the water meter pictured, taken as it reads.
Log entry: 5.15 ft³
